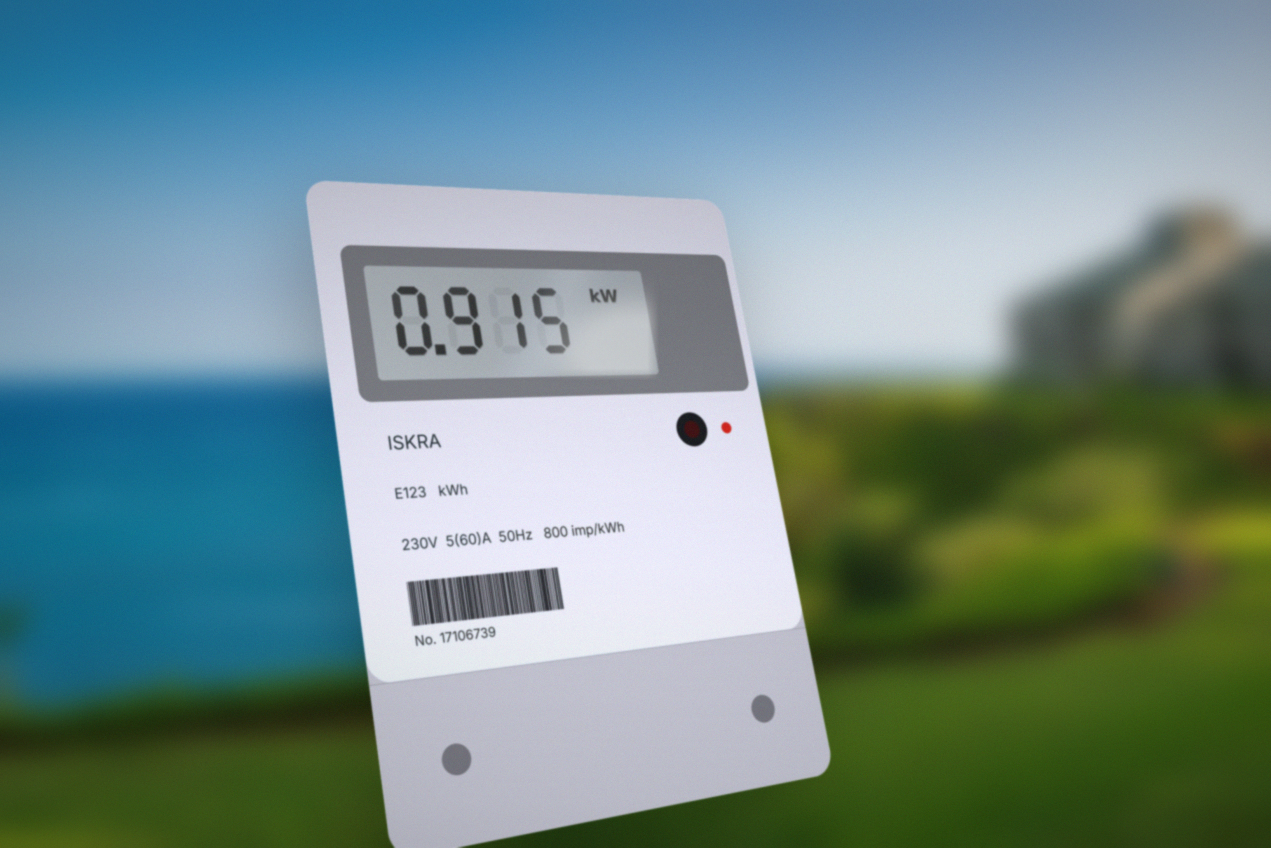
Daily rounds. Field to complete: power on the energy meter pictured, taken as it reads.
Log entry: 0.915 kW
